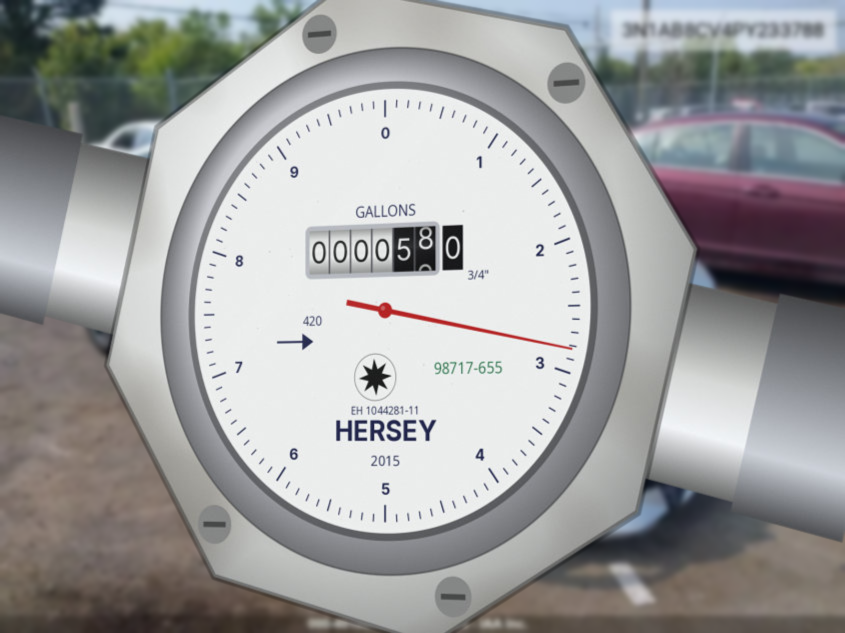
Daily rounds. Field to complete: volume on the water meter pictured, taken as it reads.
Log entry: 582.8 gal
